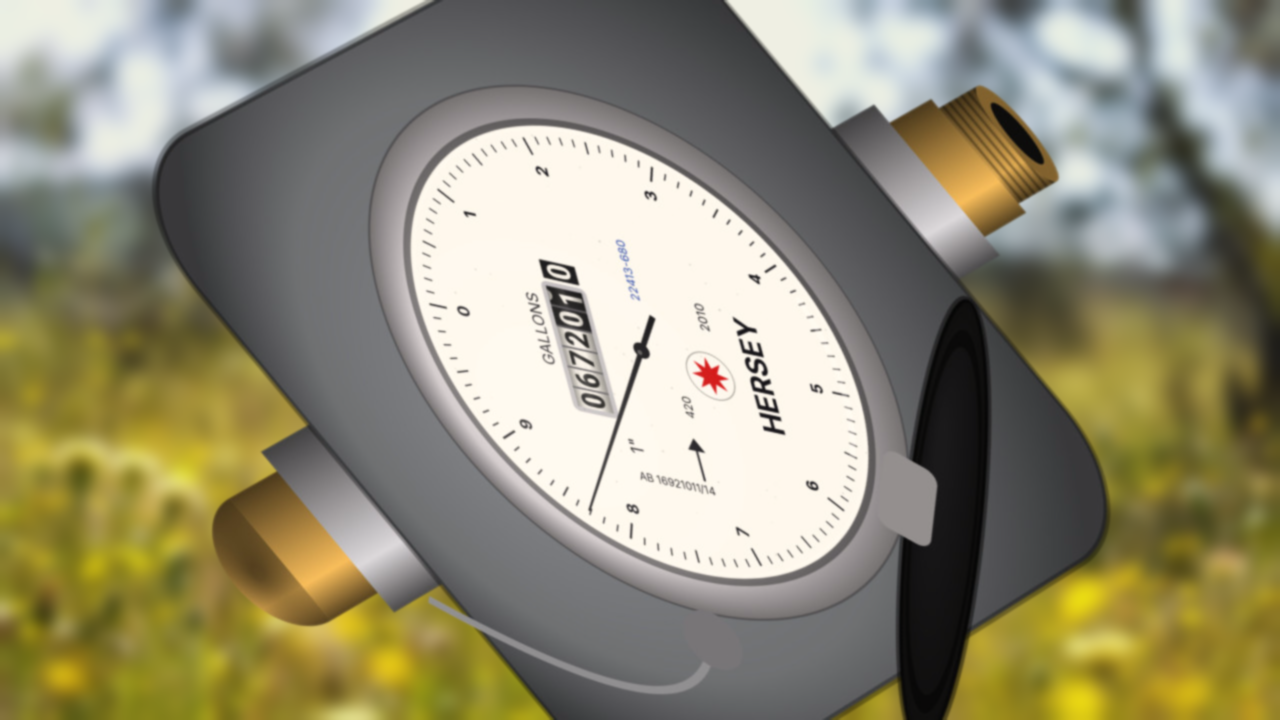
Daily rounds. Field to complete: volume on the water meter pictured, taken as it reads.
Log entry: 672008.3 gal
